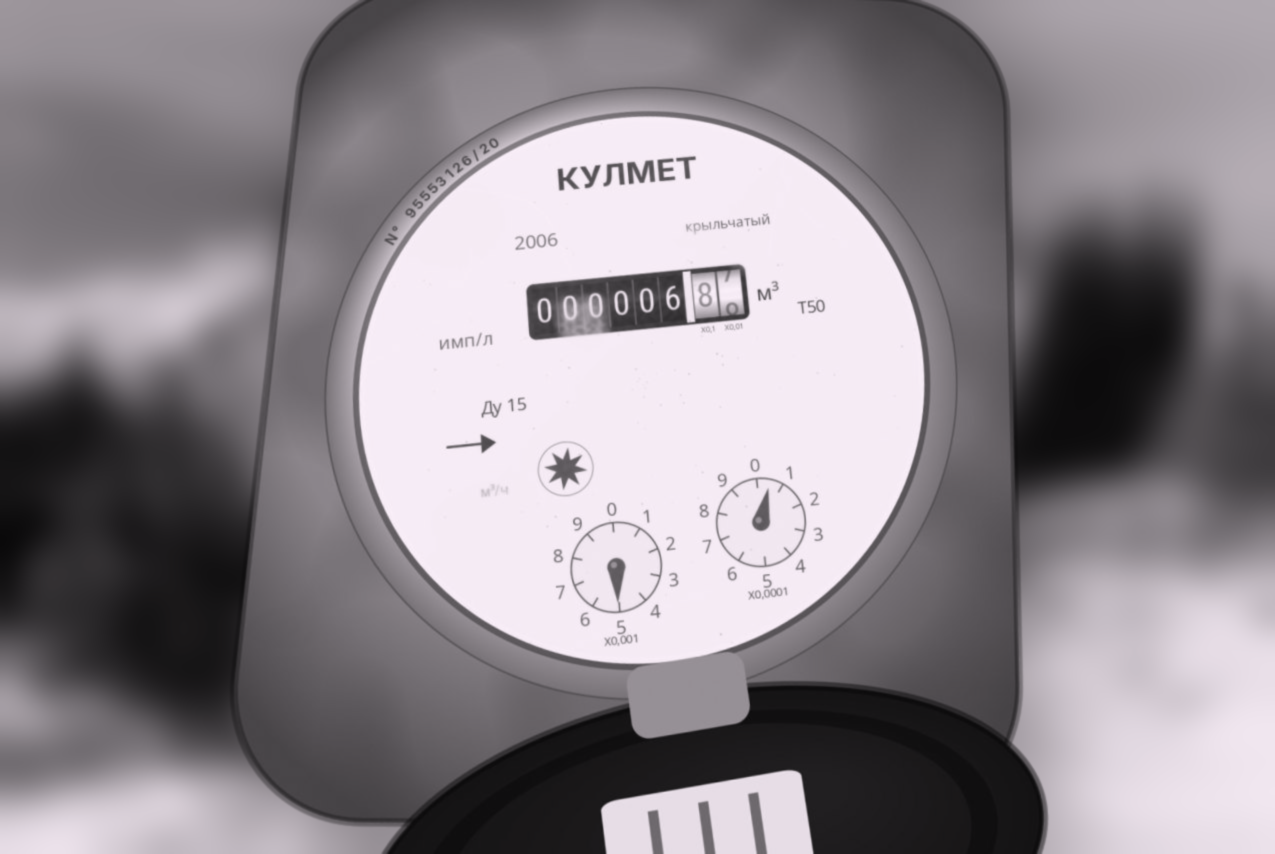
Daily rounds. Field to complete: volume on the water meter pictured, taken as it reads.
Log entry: 6.8750 m³
